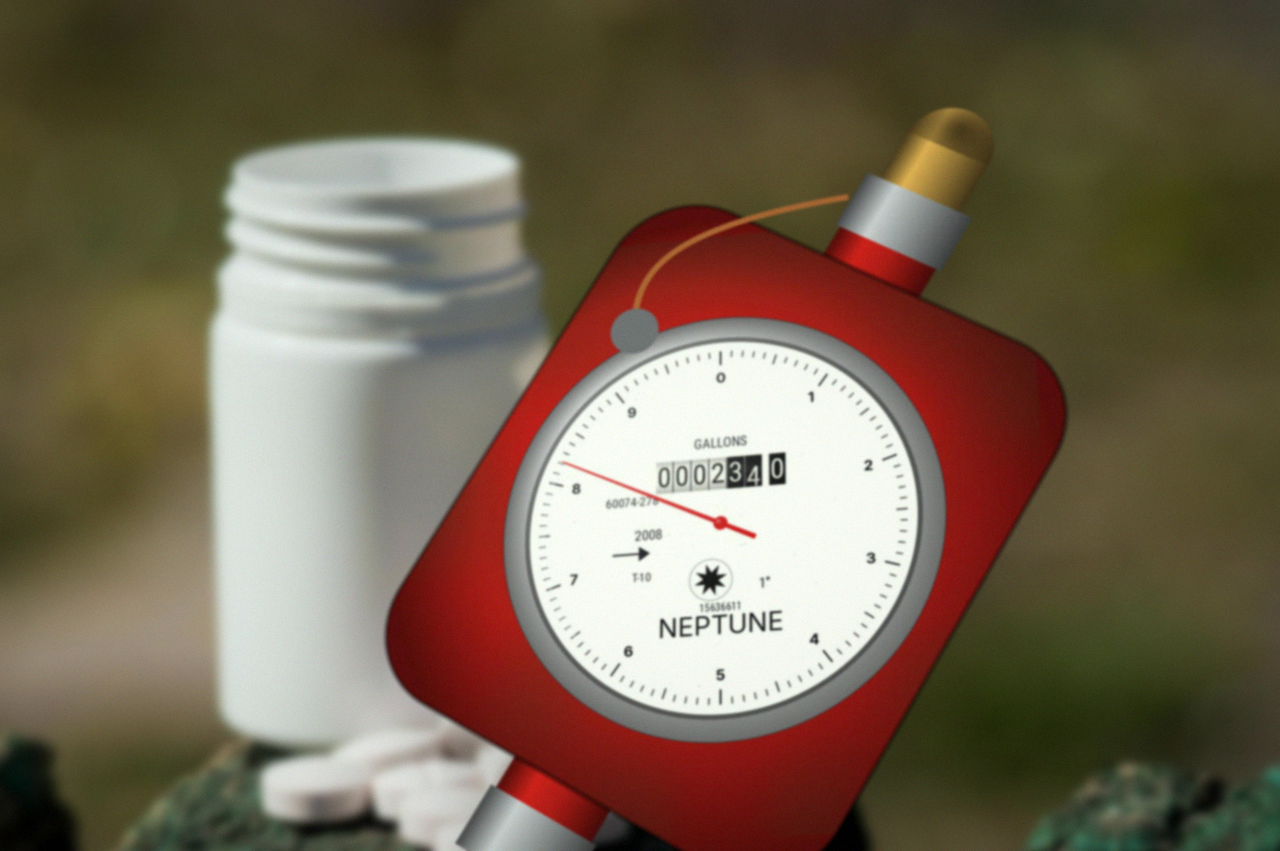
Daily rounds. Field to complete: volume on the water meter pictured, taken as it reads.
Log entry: 2338.2 gal
